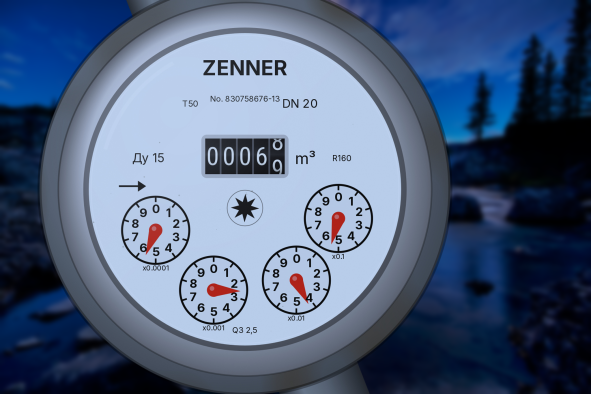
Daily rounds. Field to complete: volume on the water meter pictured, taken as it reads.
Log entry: 68.5425 m³
